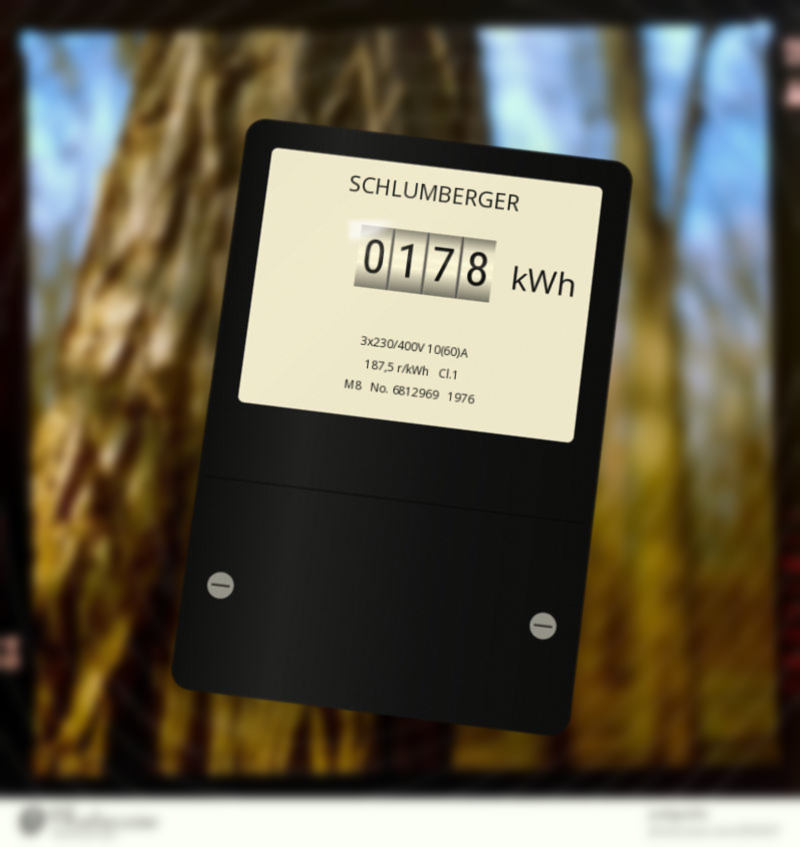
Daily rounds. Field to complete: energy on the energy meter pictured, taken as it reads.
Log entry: 178 kWh
